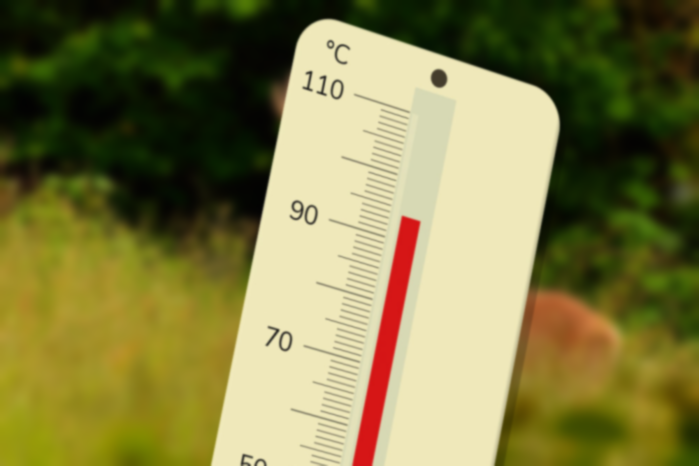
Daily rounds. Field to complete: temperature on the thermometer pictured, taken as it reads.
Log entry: 94 °C
